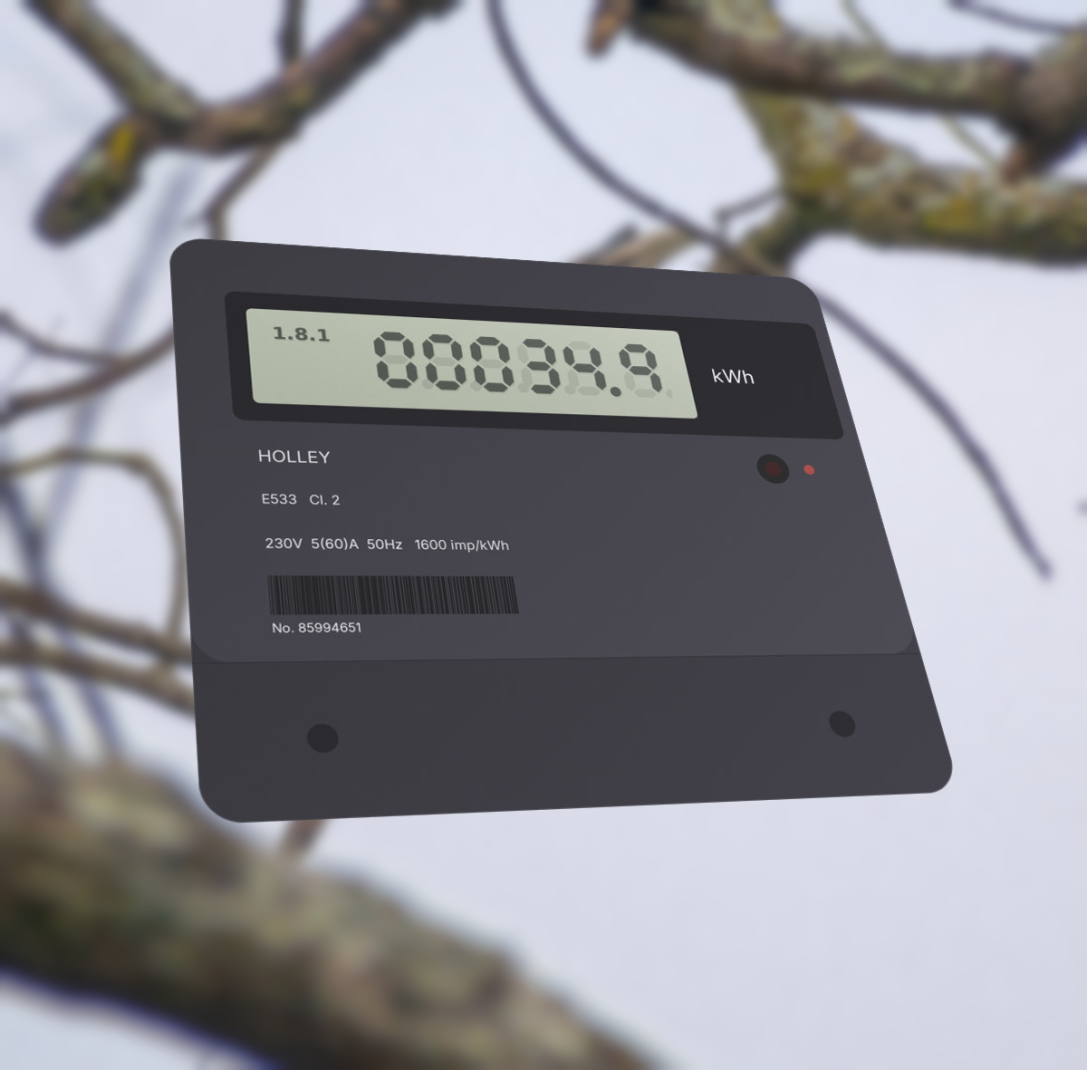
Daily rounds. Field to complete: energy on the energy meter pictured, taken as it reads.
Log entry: 34.9 kWh
